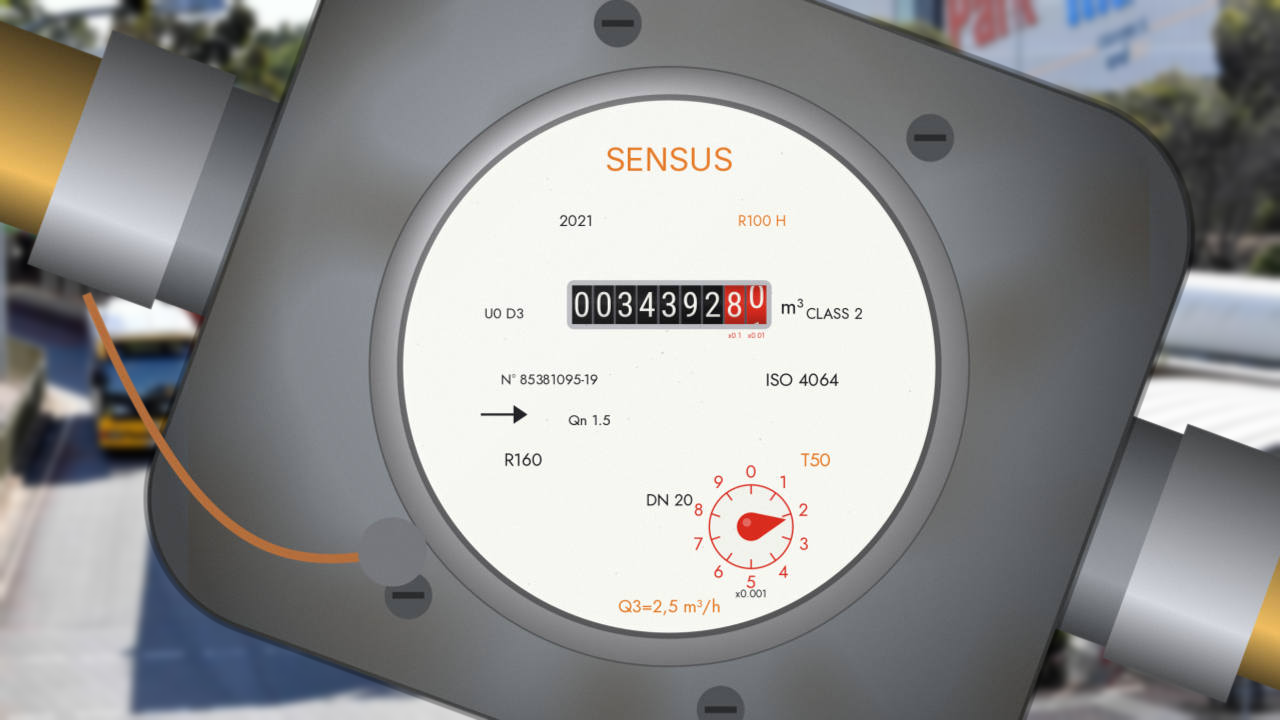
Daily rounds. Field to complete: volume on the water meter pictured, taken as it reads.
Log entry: 34392.802 m³
